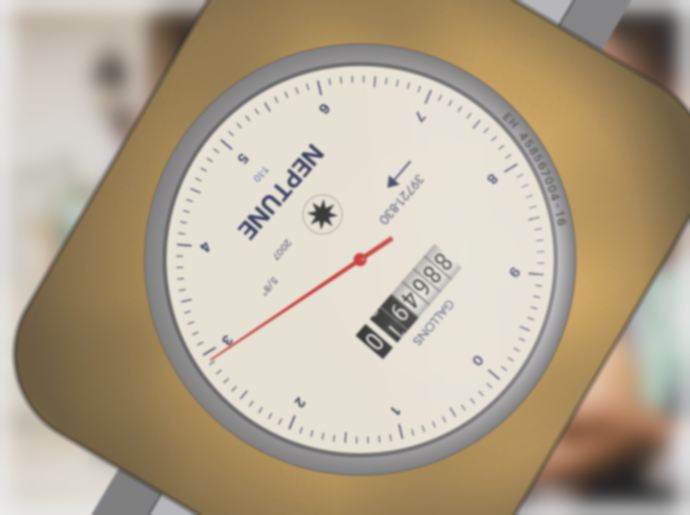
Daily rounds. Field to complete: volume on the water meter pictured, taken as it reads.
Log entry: 8864912.9 gal
